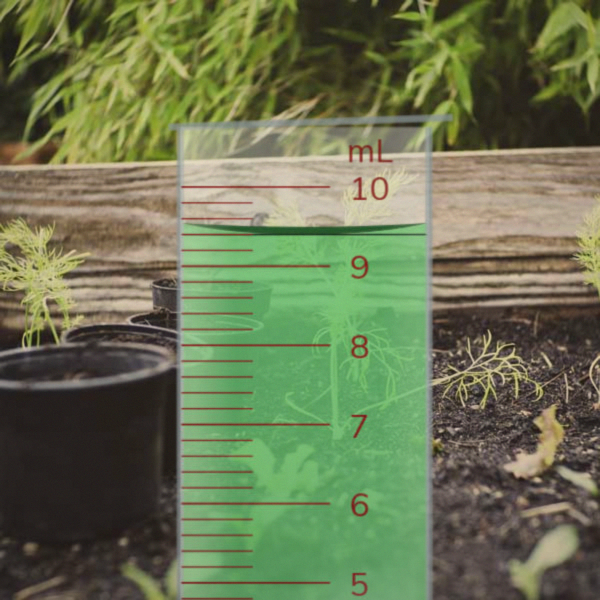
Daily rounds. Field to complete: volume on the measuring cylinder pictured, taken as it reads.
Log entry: 9.4 mL
